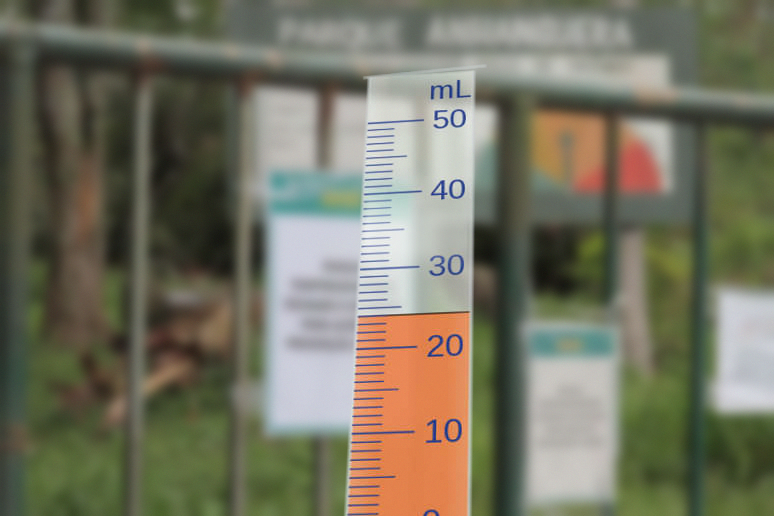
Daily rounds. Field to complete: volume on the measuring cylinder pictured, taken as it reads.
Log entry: 24 mL
